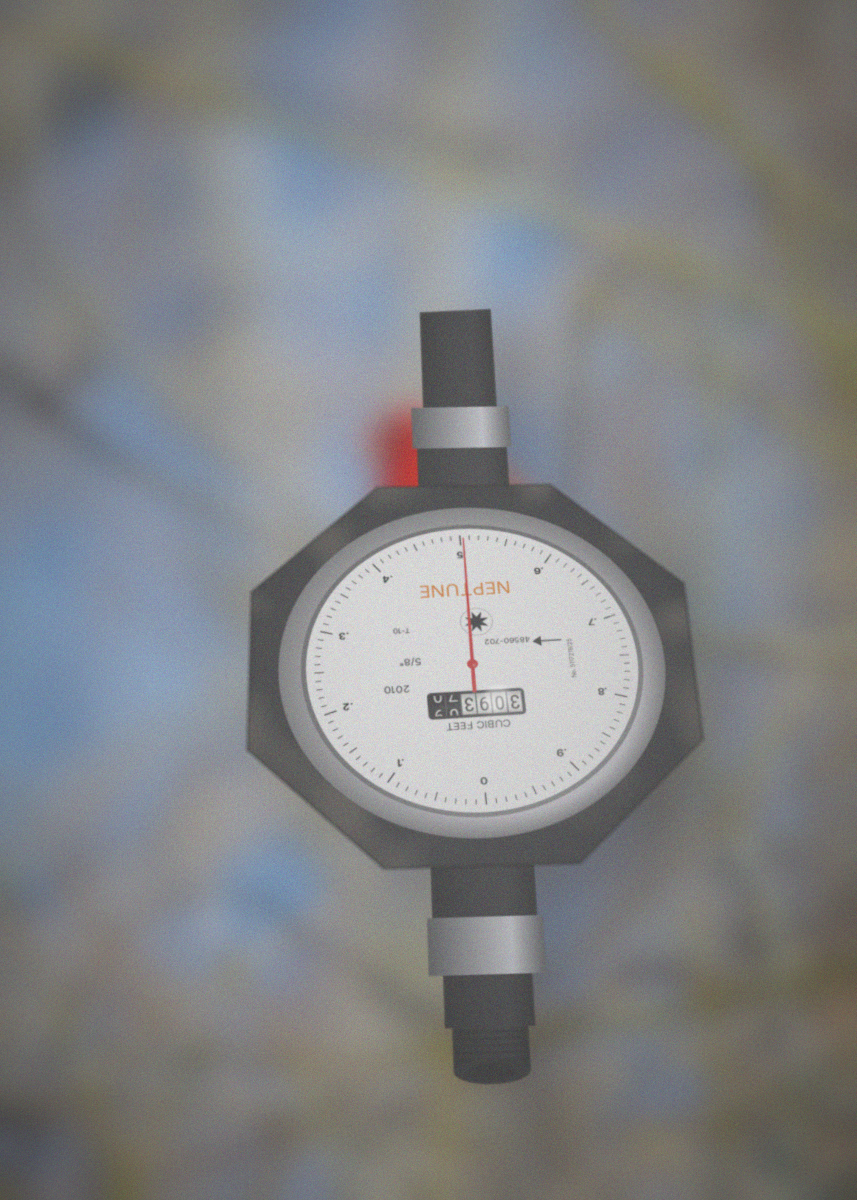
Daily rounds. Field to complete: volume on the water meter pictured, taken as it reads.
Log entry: 309369.50 ft³
